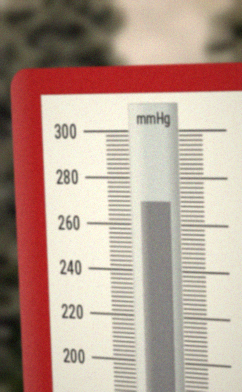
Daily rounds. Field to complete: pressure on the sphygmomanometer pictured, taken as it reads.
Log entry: 270 mmHg
